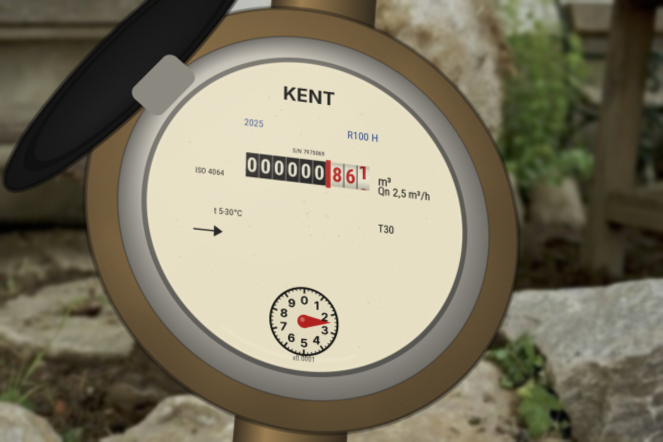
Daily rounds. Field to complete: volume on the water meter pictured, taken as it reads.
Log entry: 0.8612 m³
